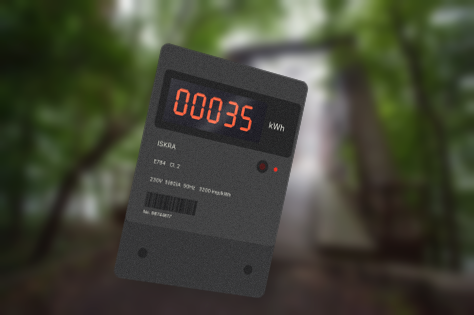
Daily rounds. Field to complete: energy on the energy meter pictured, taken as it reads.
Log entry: 35 kWh
